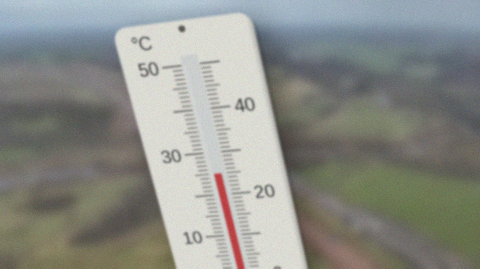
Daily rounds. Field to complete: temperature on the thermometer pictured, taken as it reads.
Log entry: 25 °C
